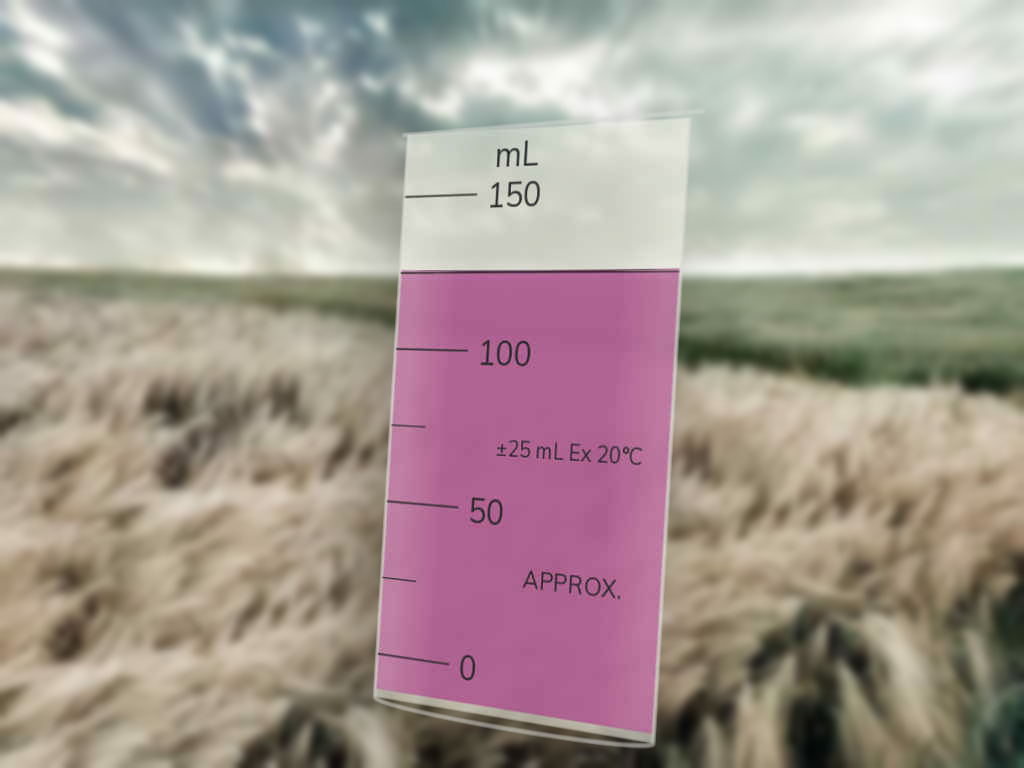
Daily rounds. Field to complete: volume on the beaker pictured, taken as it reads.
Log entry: 125 mL
